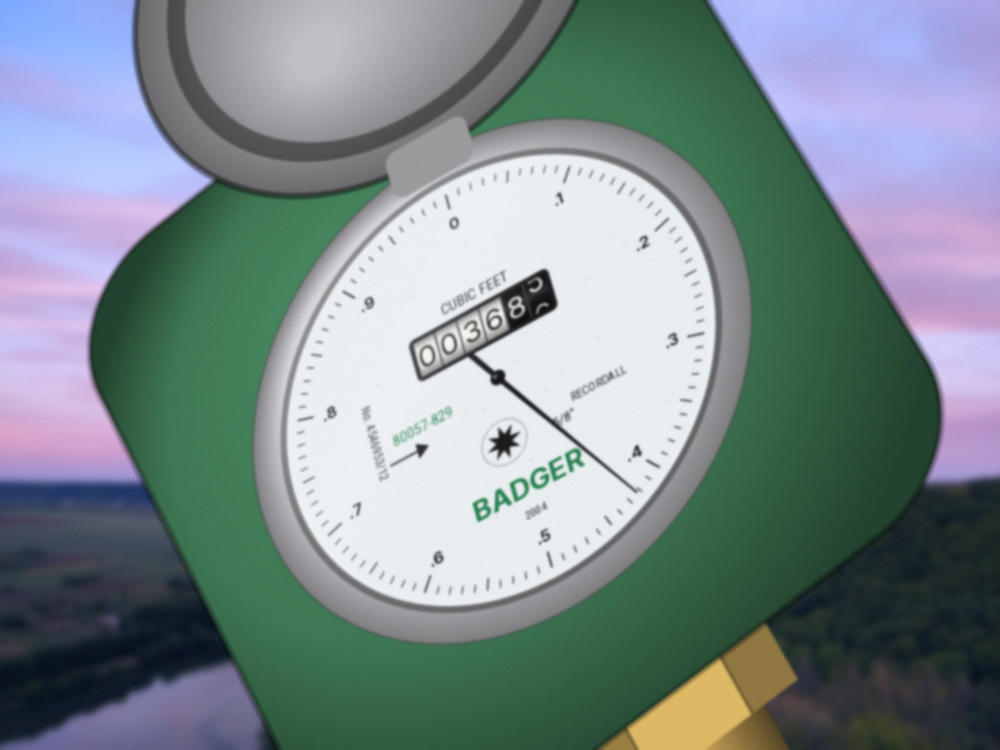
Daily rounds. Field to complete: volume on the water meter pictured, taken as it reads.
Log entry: 3685.42 ft³
